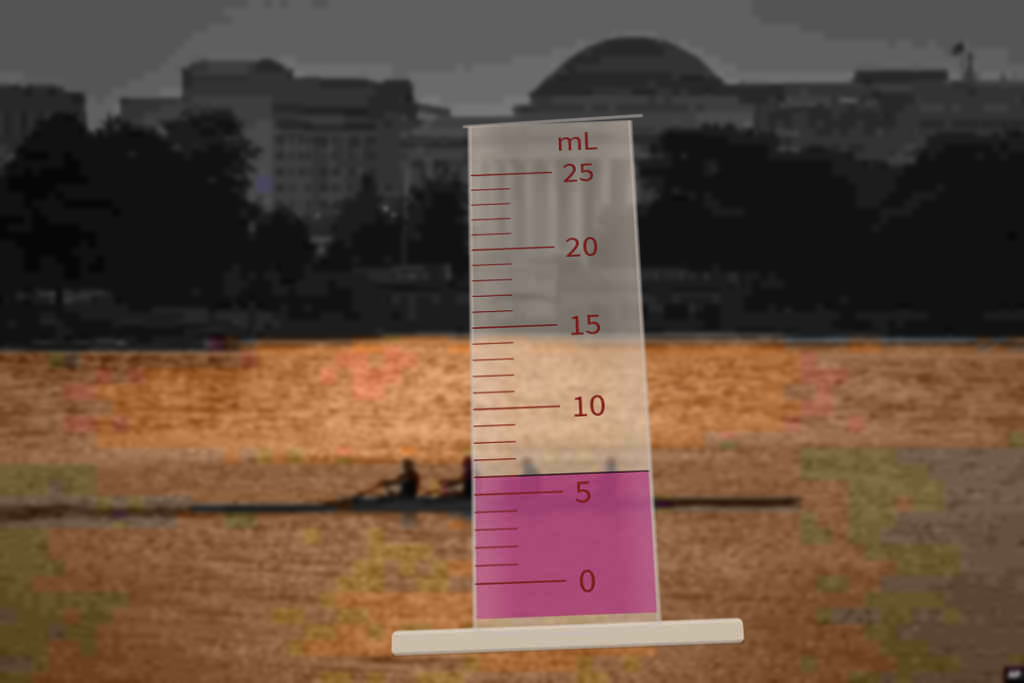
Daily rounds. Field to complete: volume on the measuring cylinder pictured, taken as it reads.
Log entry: 6 mL
